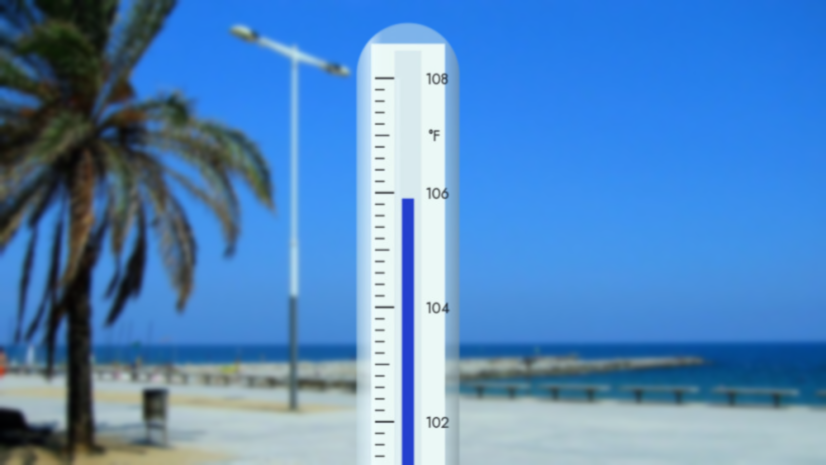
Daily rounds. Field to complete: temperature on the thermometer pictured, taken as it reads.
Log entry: 105.9 °F
